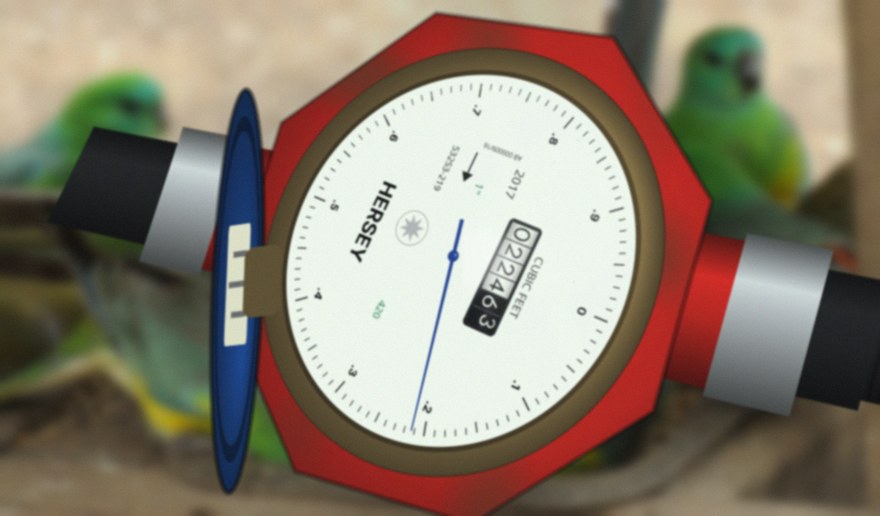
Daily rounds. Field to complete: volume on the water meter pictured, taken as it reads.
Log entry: 22463.21 ft³
